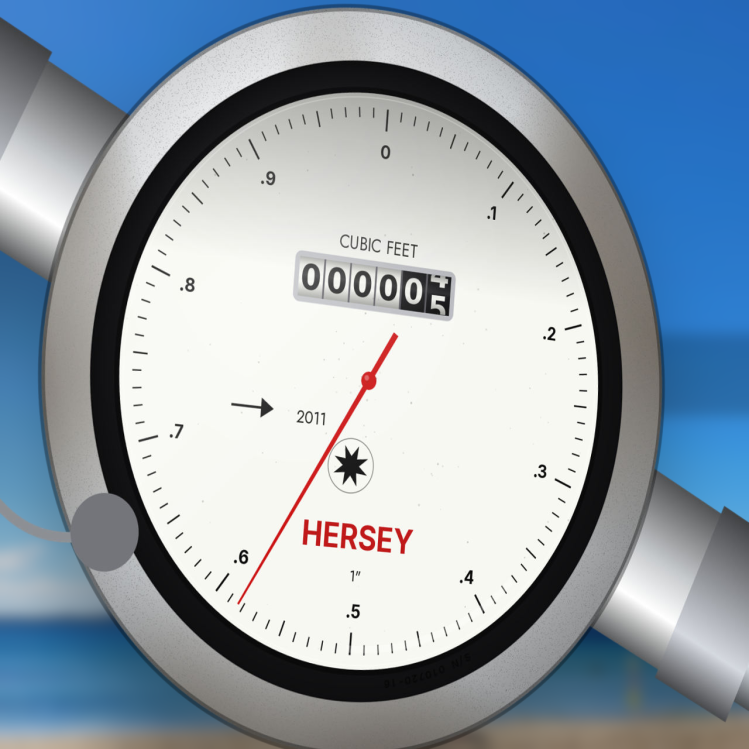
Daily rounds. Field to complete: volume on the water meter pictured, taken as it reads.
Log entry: 4.58 ft³
